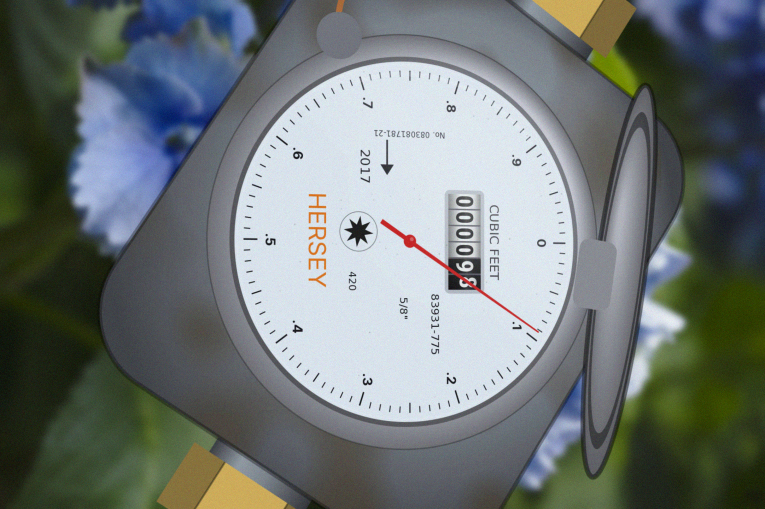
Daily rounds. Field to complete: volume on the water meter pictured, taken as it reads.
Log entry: 98.09 ft³
